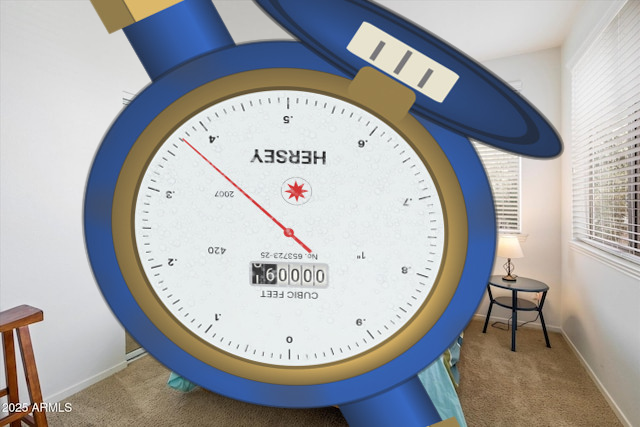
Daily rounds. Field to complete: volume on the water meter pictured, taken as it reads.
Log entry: 91.37 ft³
